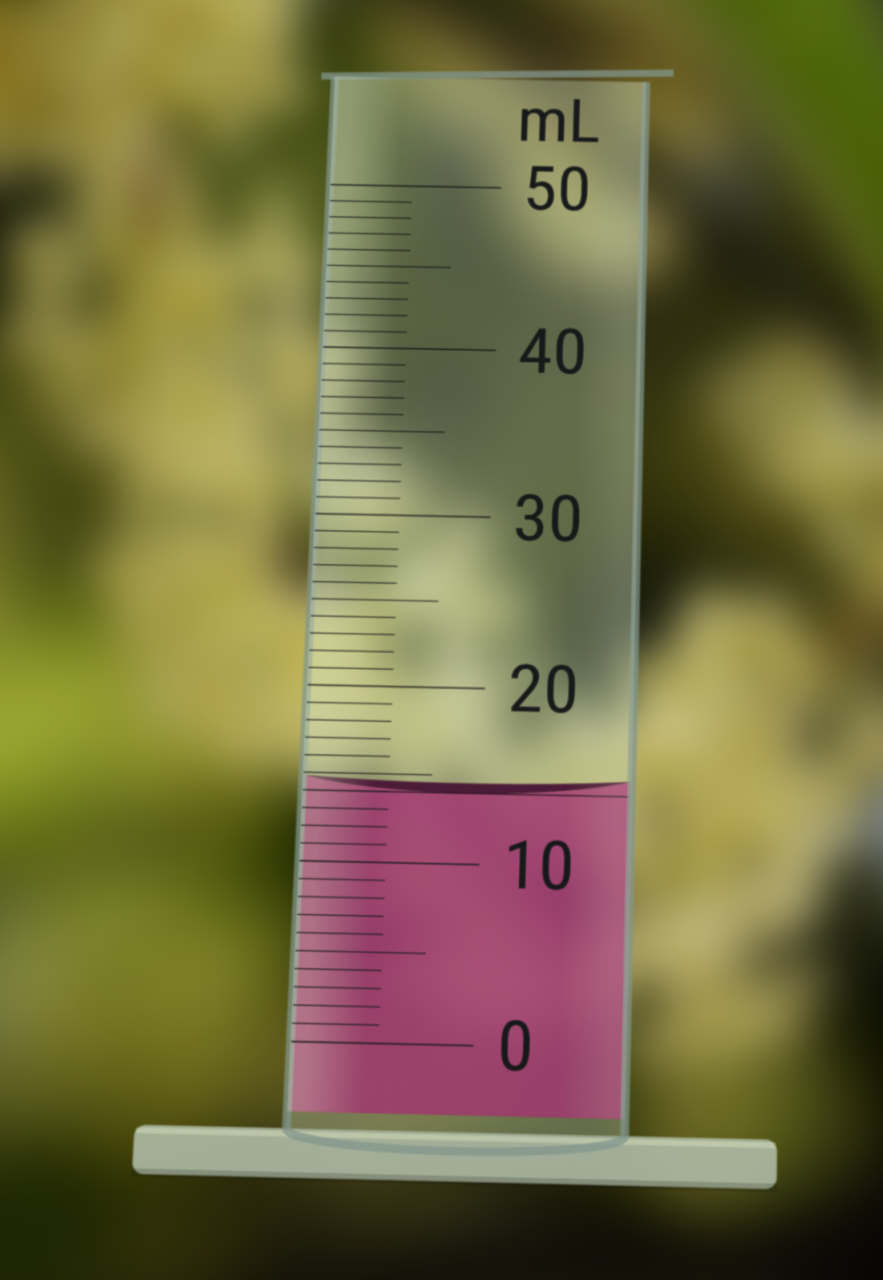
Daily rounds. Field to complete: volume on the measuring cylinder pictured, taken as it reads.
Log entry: 14 mL
